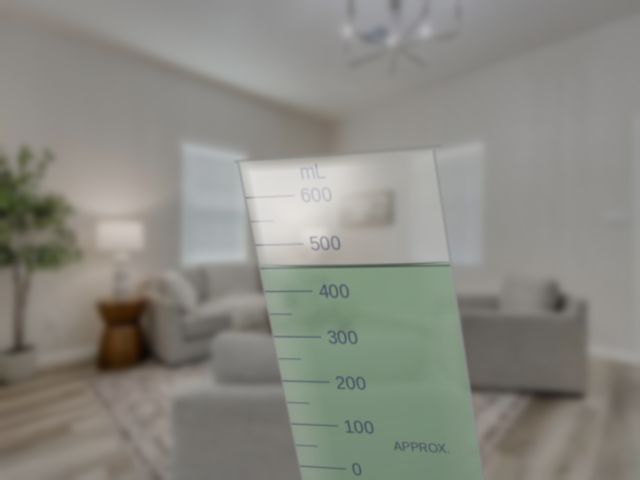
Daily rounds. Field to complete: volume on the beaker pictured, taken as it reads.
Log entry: 450 mL
